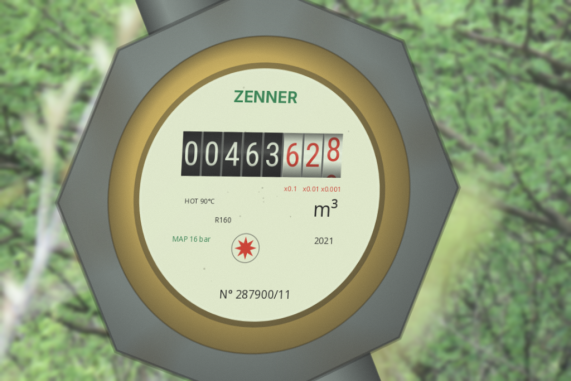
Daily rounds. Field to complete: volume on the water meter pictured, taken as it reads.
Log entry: 463.628 m³
